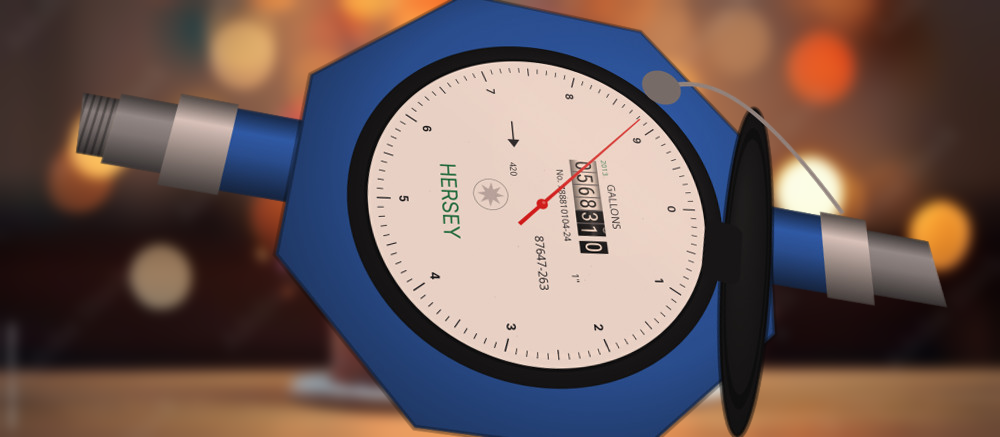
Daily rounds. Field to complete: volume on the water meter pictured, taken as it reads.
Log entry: 568308.8 gal
